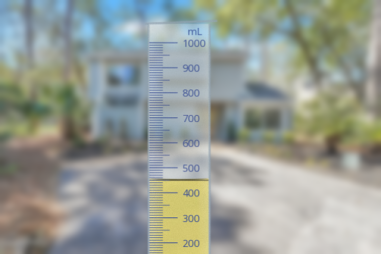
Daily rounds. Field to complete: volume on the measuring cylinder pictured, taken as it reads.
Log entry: 450 mL
